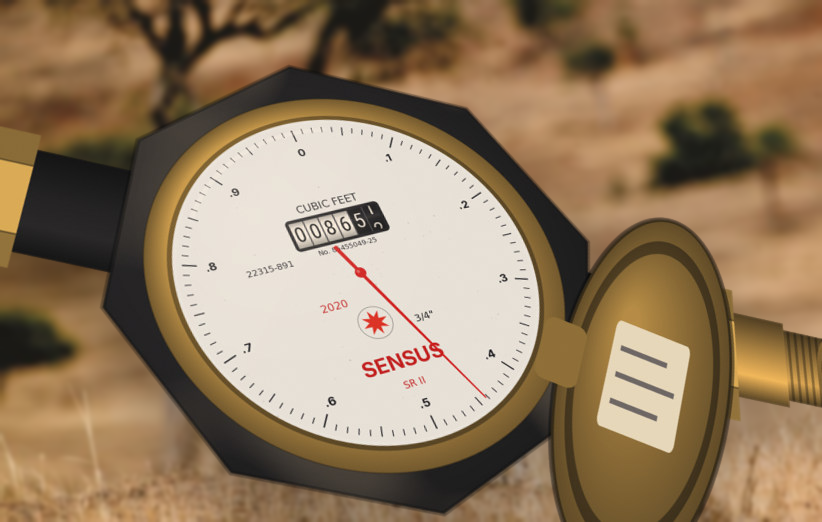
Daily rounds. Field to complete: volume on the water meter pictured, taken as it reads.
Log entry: 8651.44 ft³
